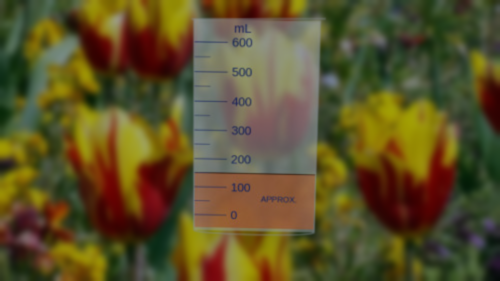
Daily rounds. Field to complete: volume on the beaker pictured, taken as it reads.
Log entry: 150 mL
